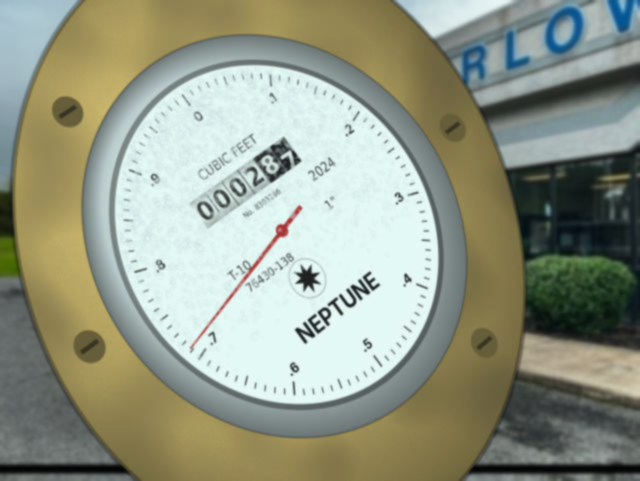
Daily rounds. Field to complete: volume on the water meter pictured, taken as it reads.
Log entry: 286.71 ft³
